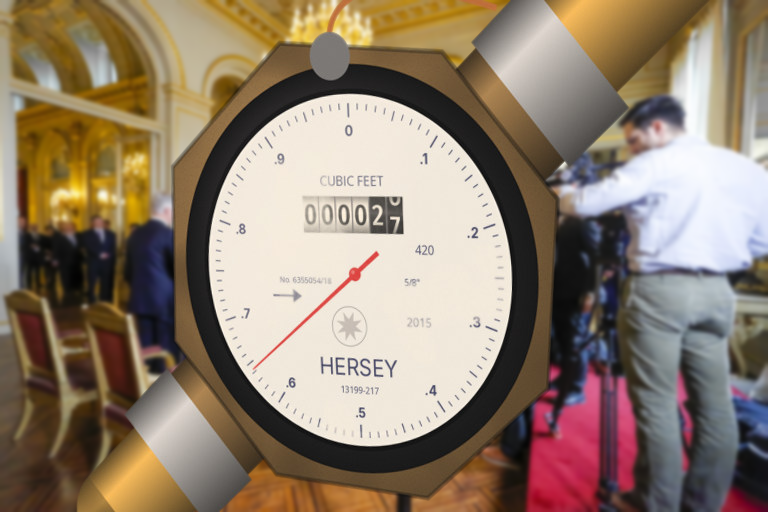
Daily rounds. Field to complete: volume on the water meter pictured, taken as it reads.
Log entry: 26.64 ft³
